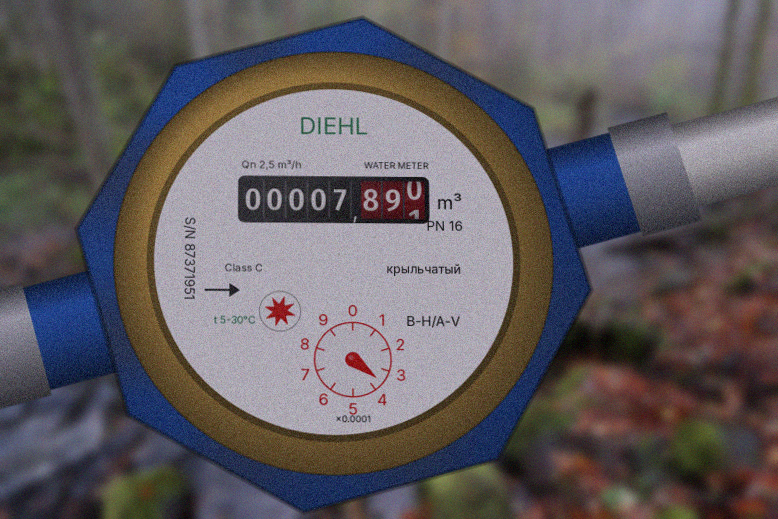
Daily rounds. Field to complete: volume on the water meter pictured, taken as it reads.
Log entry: 7.8903 m³
